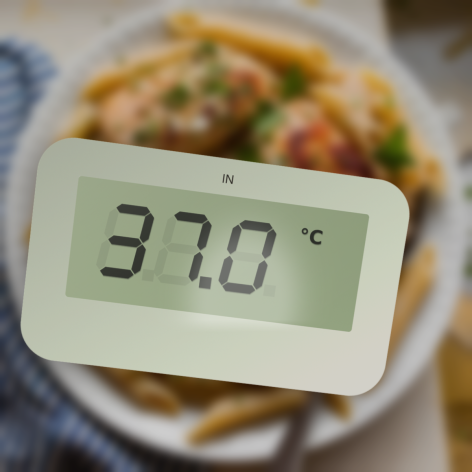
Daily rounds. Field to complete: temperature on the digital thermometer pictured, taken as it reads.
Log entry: 37.0 °C
